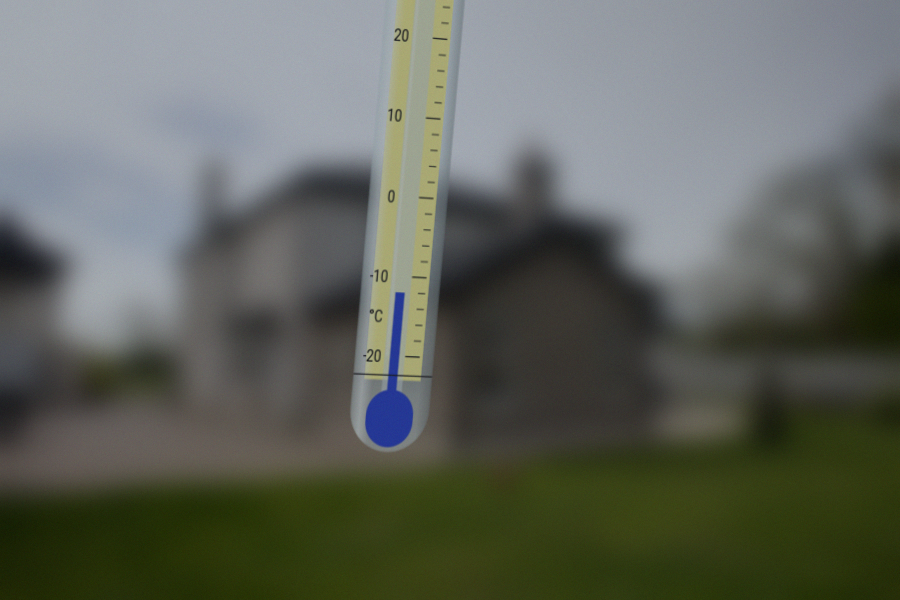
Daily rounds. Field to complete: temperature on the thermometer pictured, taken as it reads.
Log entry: -12 °C
